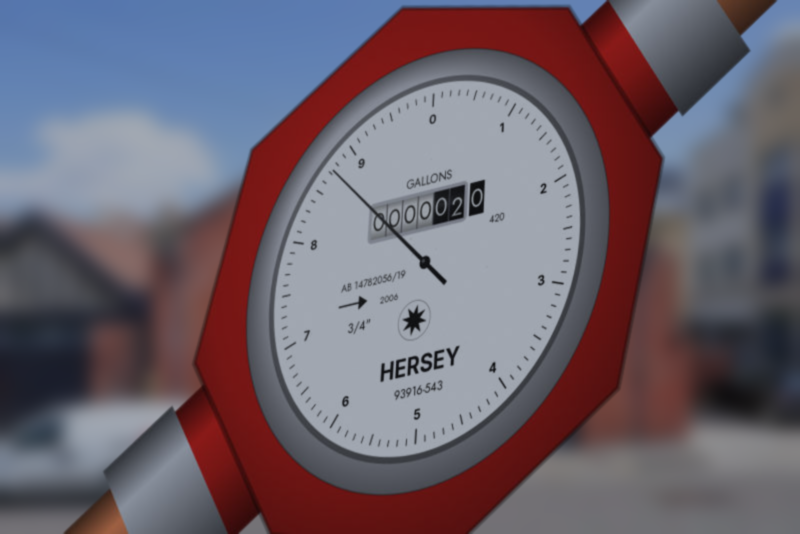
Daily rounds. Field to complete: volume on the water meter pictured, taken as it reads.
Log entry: 18.7 gal
